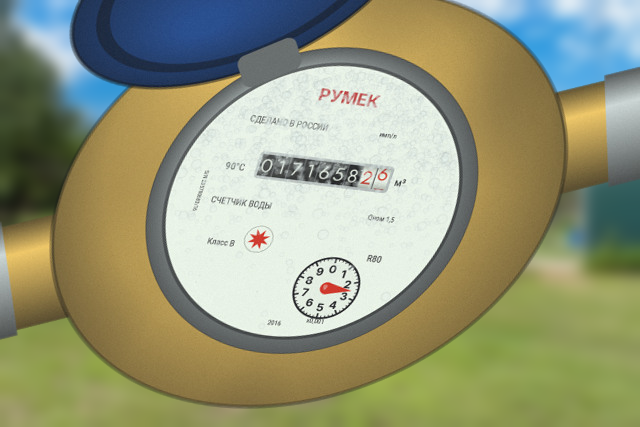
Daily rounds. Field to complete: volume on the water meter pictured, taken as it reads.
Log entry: 171658.262 m³
